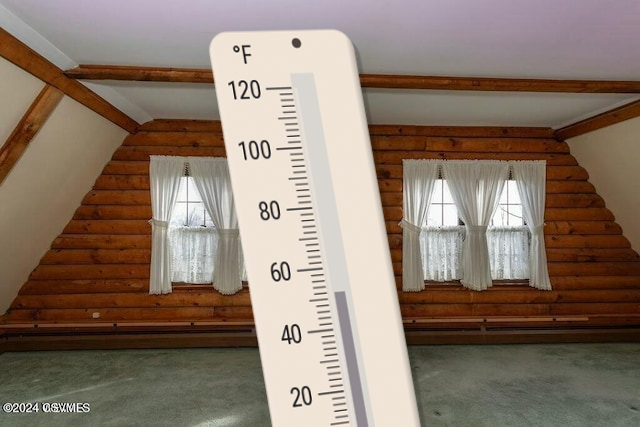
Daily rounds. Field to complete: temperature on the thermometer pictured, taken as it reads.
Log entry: 52 °F
